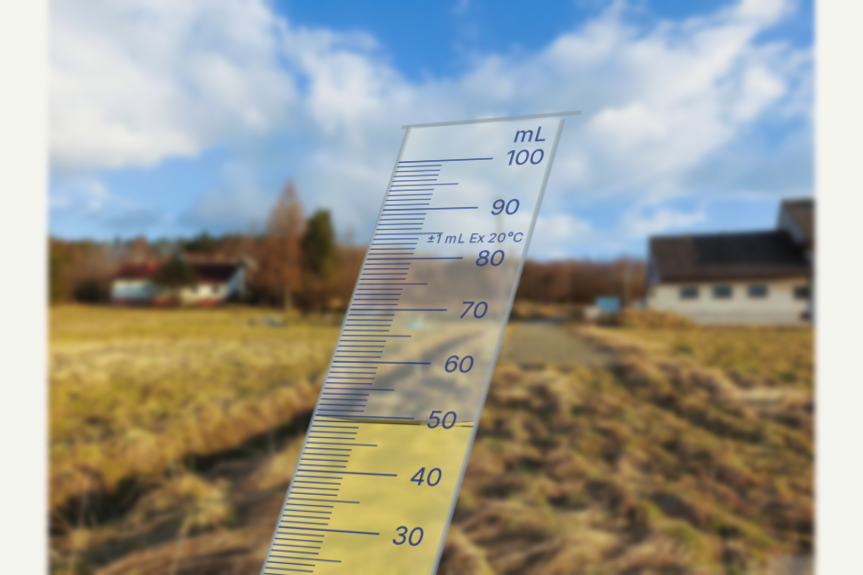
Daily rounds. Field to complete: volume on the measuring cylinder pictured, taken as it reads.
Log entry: 49 mL
